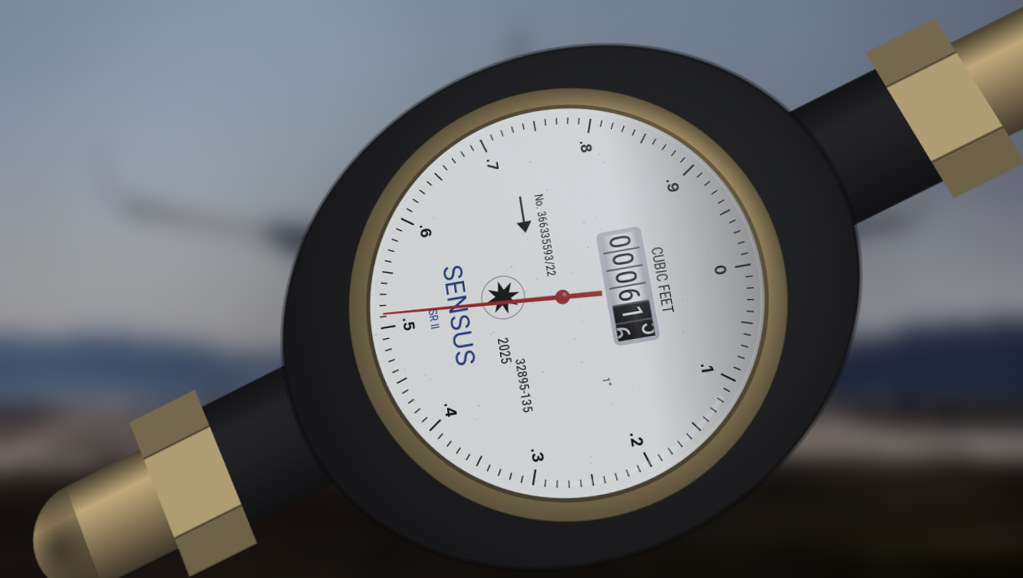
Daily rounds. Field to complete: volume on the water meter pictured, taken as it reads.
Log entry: 615.51 ft³
